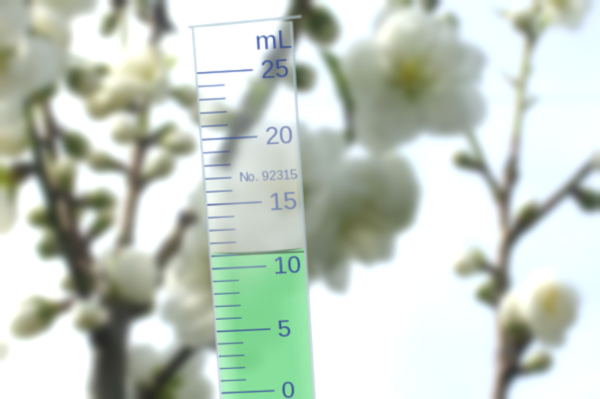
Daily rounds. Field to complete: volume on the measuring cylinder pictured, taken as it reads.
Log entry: 11 mL
